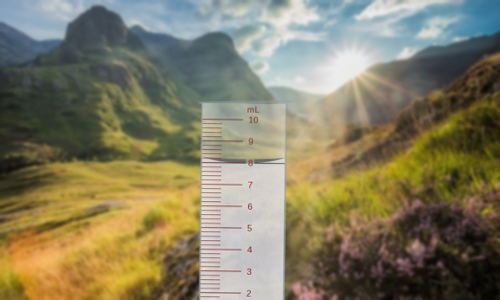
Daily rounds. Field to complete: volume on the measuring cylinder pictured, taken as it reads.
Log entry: 8 mL
